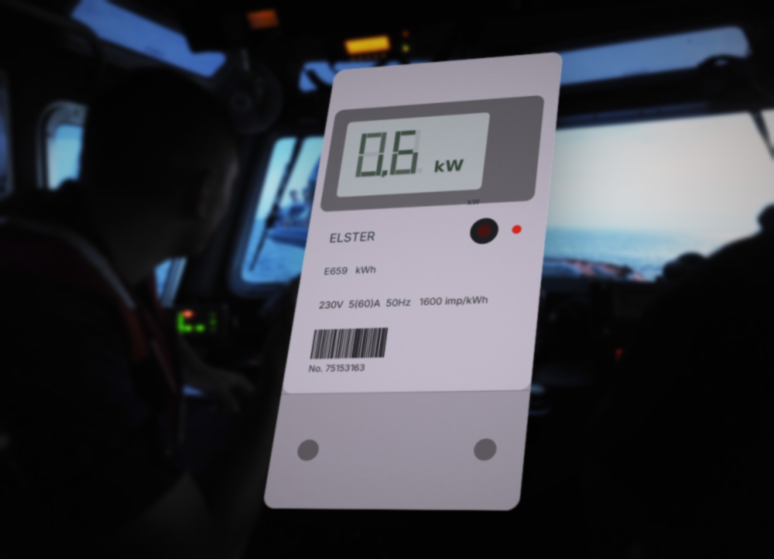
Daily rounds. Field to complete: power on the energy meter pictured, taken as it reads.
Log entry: 0.6 kW
